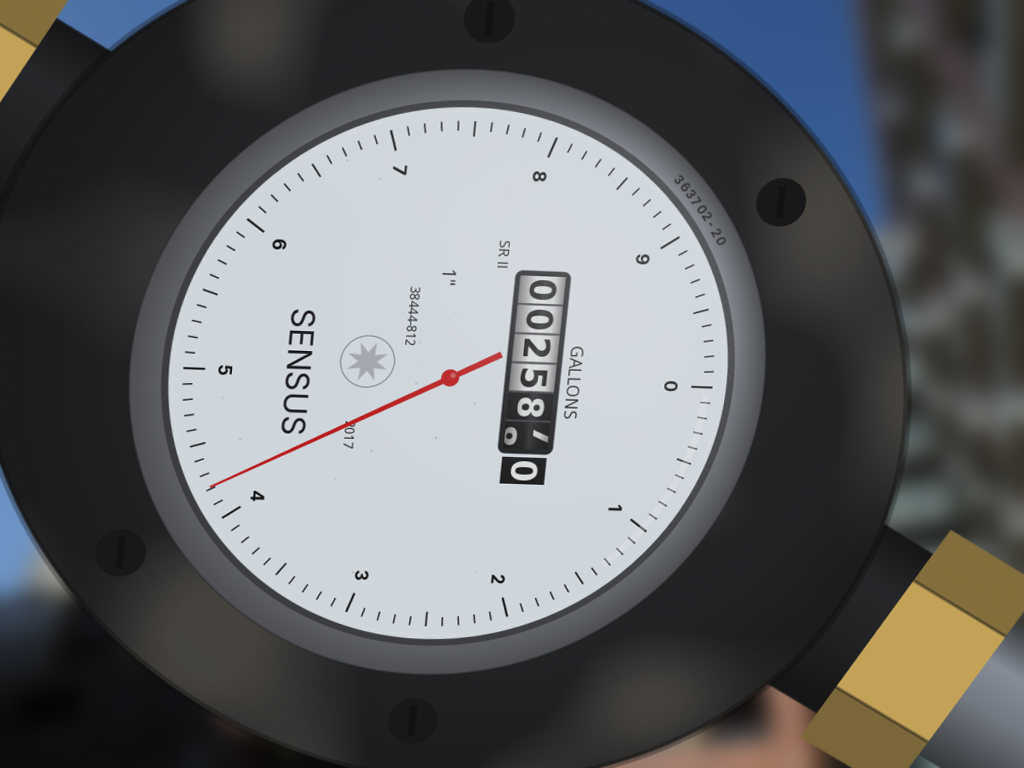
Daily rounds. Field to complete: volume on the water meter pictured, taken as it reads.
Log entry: 25874.2 gal
